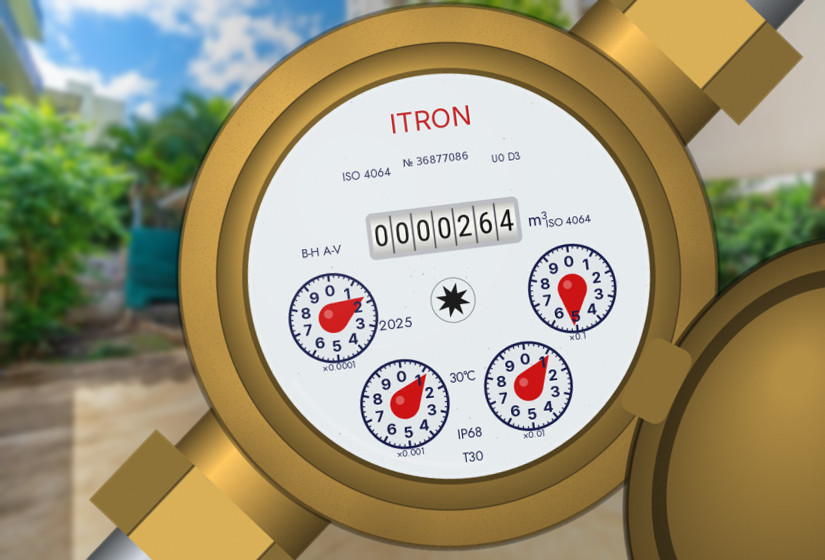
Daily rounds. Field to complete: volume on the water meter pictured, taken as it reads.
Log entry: 264.5111 m³
